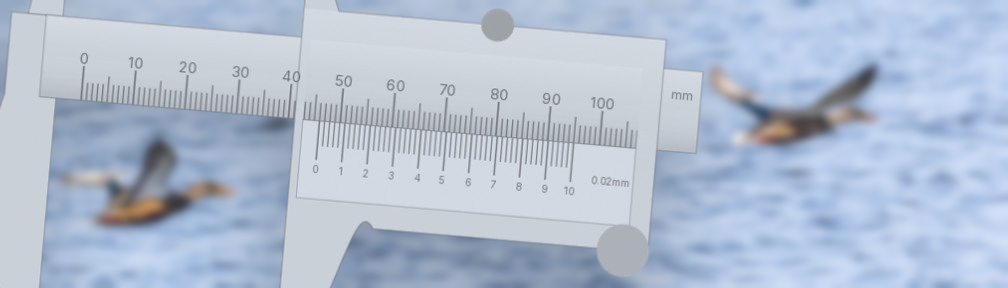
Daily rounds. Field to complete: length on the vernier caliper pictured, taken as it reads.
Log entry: 46.0 mm
